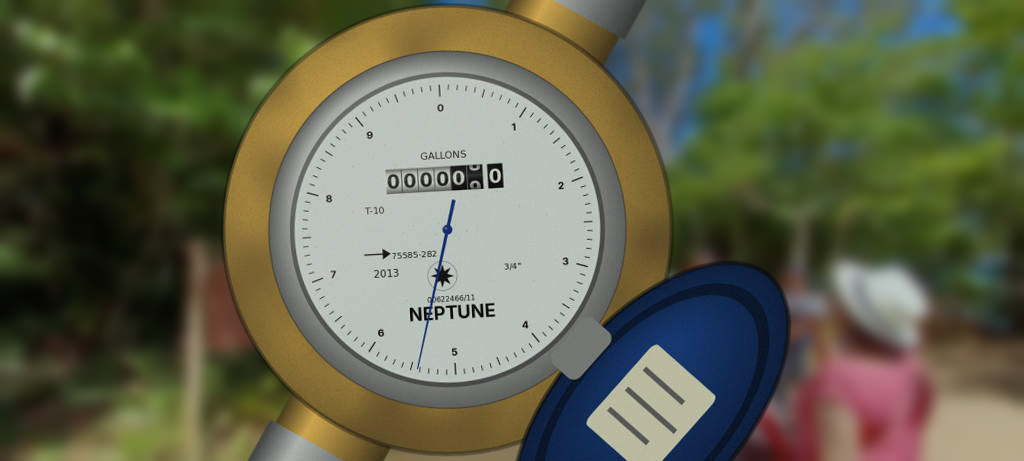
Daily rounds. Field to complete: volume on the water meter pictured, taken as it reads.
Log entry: 85.4 gal
